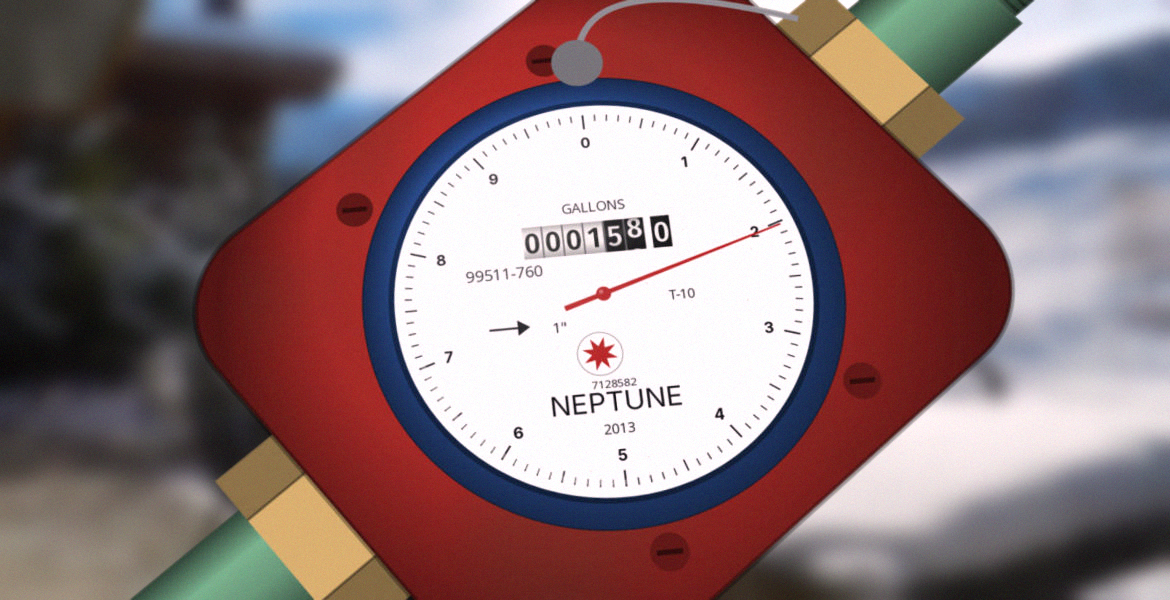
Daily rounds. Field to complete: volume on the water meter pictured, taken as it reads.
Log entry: 1582.0 gal
